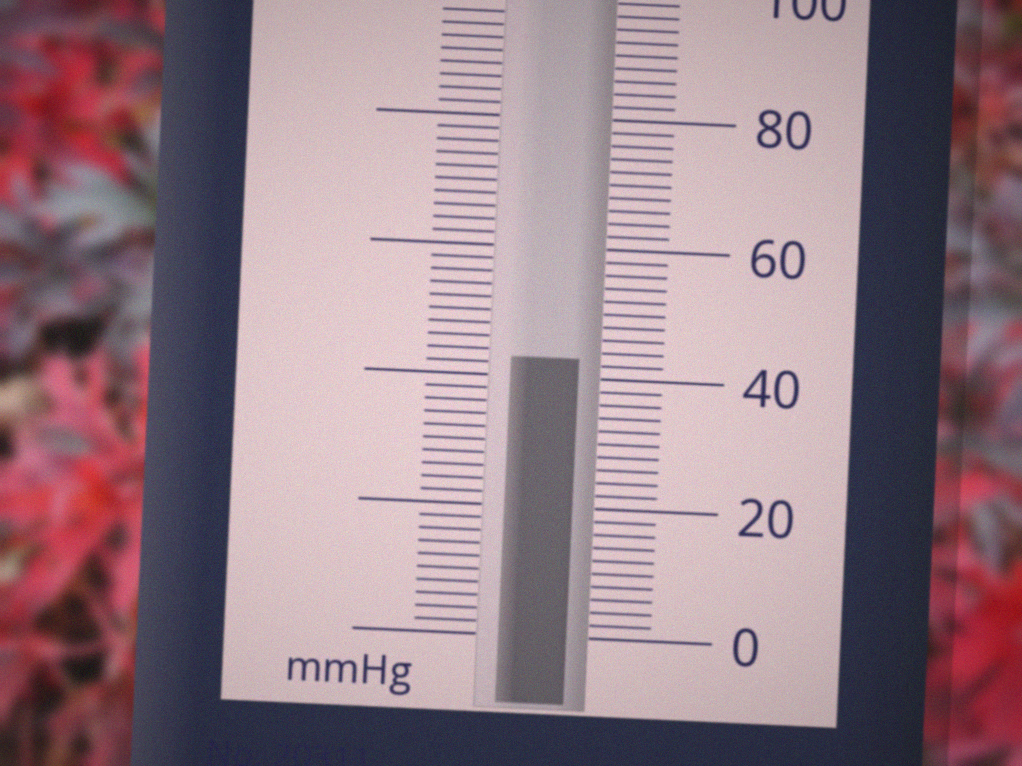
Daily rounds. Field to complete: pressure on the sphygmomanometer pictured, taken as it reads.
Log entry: 43 mmHg
